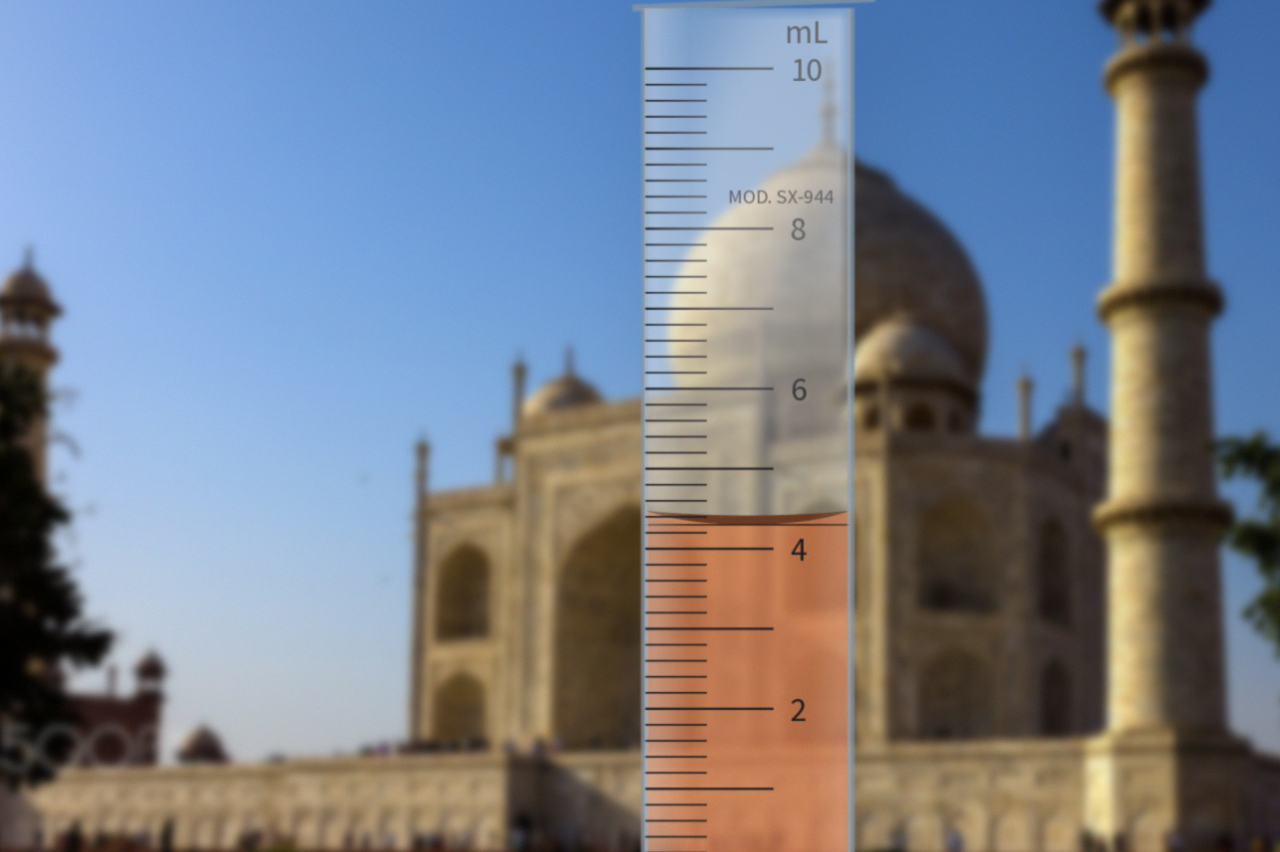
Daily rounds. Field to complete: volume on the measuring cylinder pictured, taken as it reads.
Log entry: 4.3 mL
